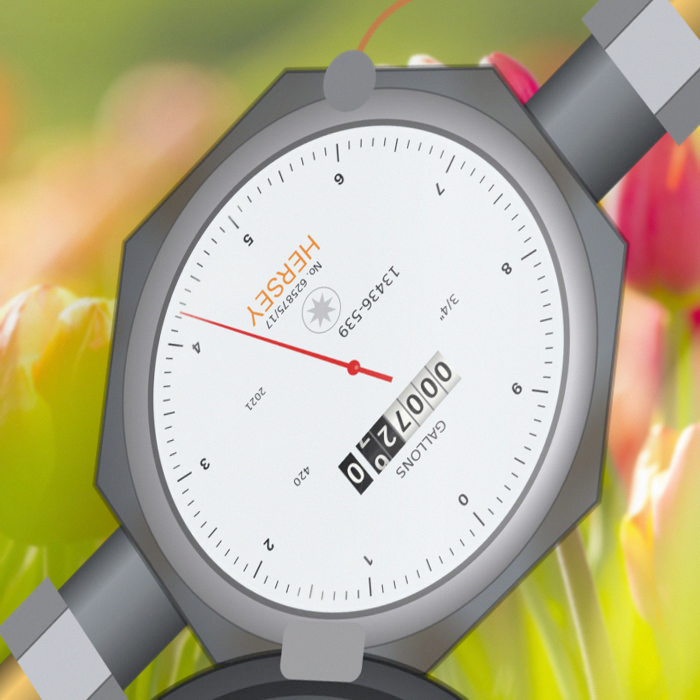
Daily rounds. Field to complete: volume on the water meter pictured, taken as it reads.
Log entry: 7264.2 gal
